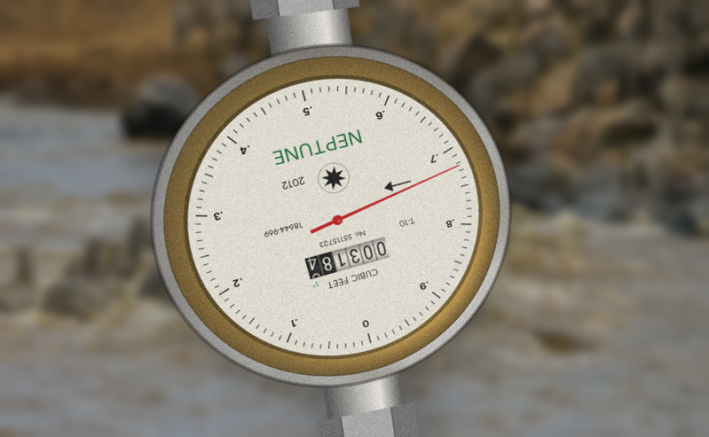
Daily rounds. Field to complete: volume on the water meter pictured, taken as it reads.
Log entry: 3183.72 ft³
